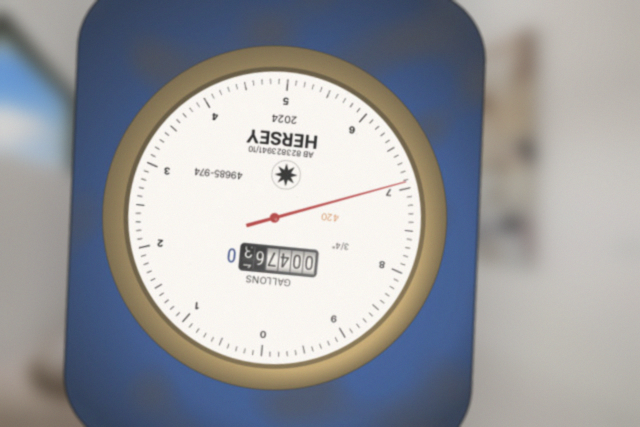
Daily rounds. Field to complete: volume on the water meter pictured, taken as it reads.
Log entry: 47626.9 gal
